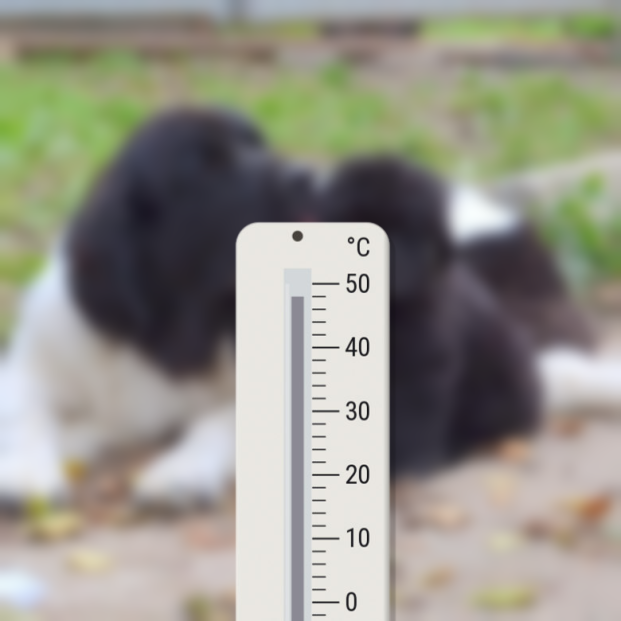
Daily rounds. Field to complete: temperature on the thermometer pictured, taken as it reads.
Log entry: 48 °C
